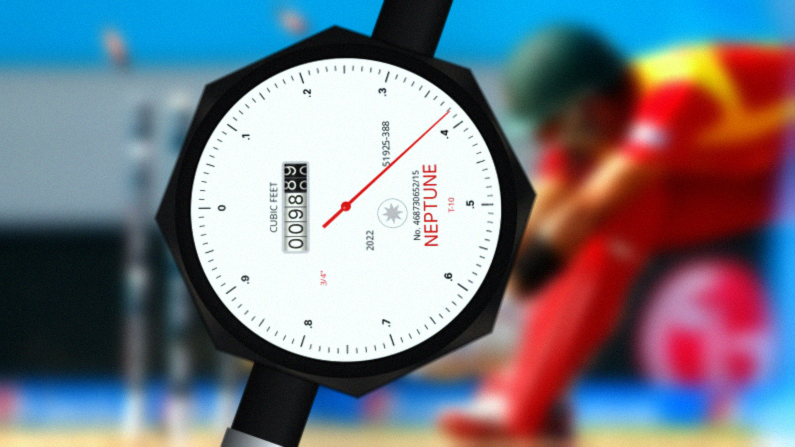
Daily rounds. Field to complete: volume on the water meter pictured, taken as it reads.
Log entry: 9889.38 ft³
